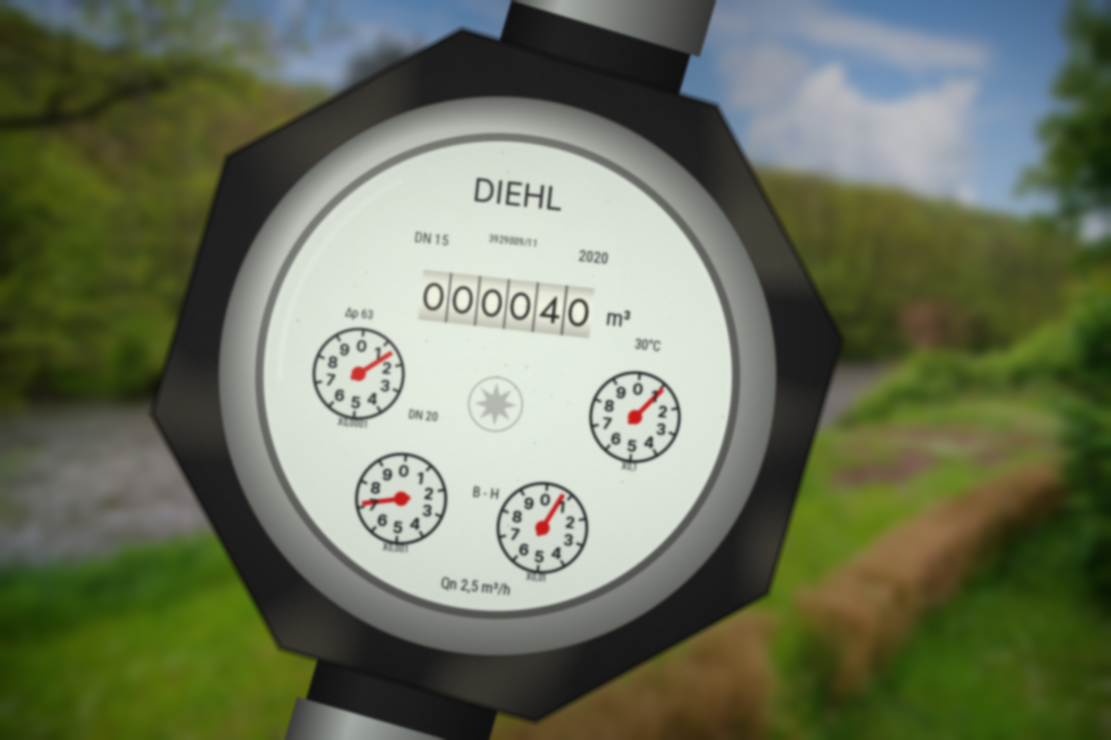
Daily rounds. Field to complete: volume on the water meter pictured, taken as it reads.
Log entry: 40.1071 m³
